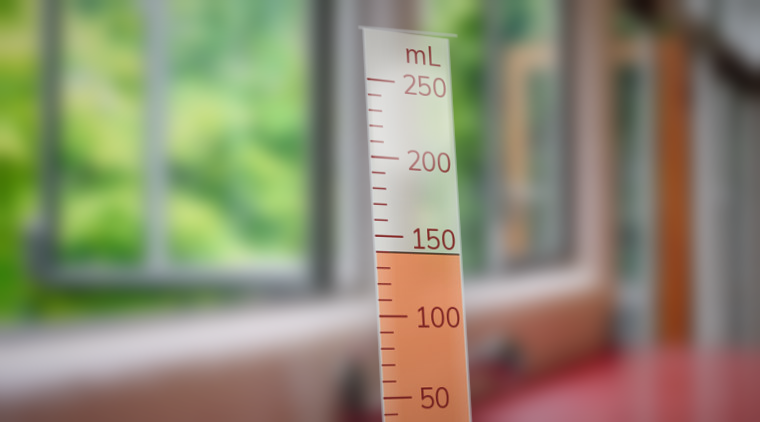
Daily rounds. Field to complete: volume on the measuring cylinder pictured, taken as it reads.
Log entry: 140 mL
